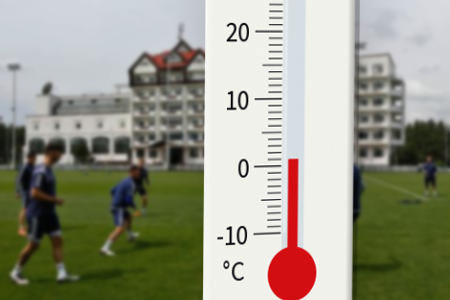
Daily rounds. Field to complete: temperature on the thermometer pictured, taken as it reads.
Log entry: 1 °C
